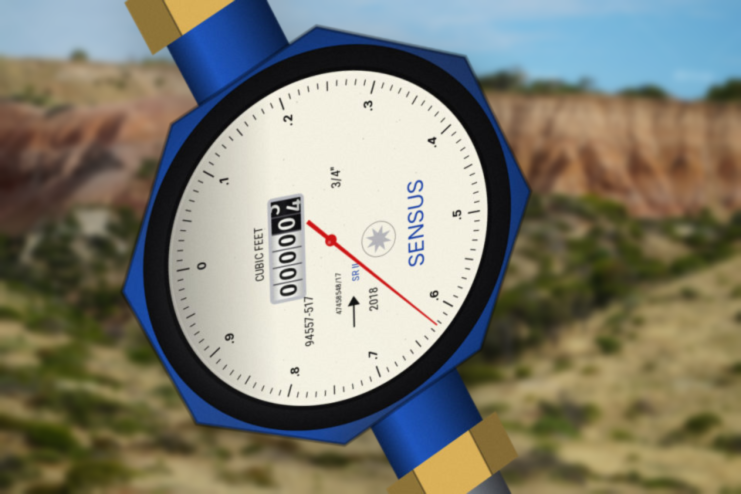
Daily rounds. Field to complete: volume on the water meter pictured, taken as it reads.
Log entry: 3.62 ft³
